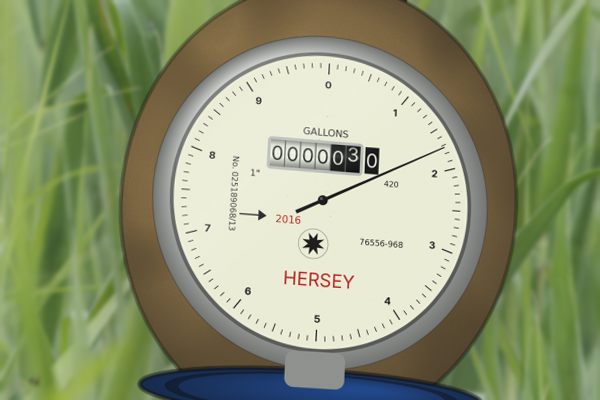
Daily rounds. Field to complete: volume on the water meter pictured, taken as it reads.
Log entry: 31.7 gal
